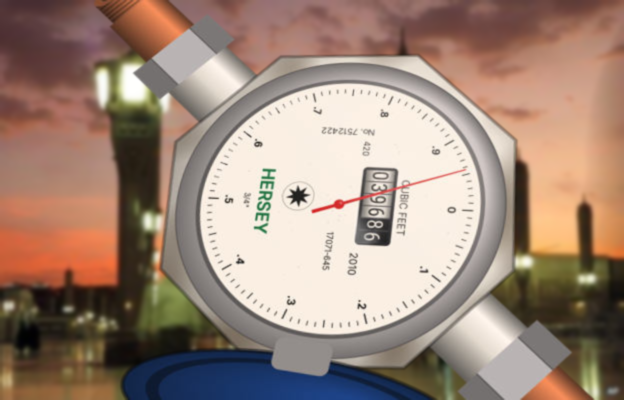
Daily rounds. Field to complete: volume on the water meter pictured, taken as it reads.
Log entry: 39685.94 ft³
